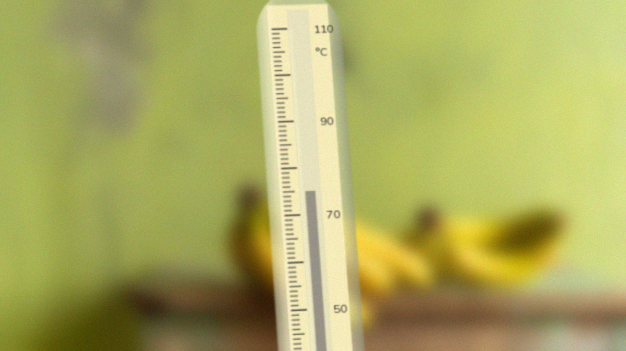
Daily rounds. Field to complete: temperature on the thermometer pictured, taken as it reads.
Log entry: 75 °C
